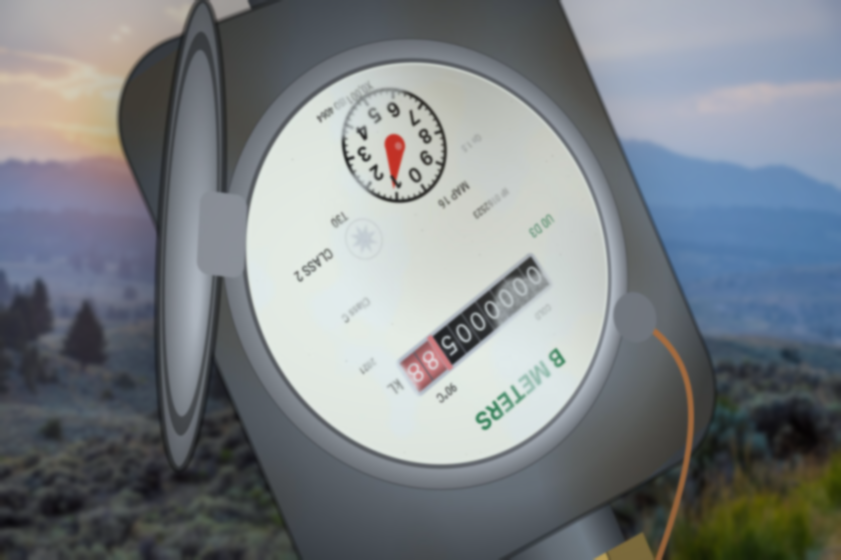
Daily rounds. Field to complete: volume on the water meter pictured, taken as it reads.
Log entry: 5.881 kL
